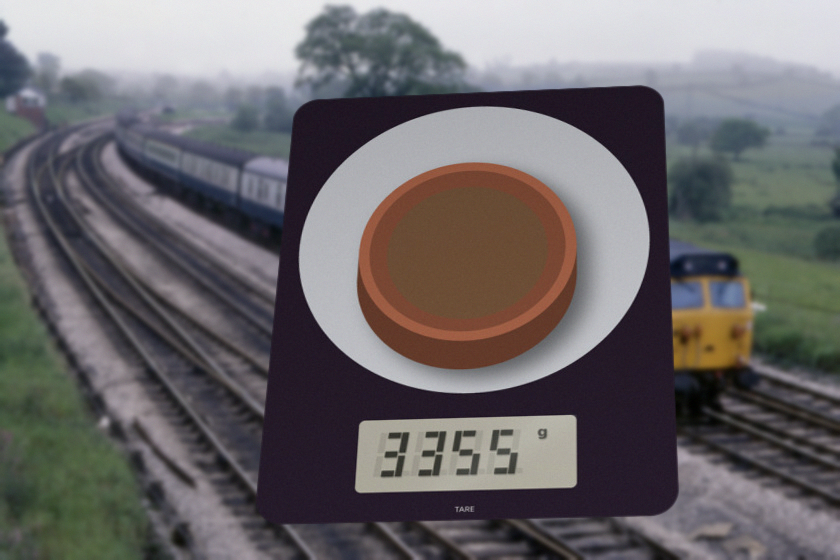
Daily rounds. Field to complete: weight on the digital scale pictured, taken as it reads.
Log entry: 3355 g
